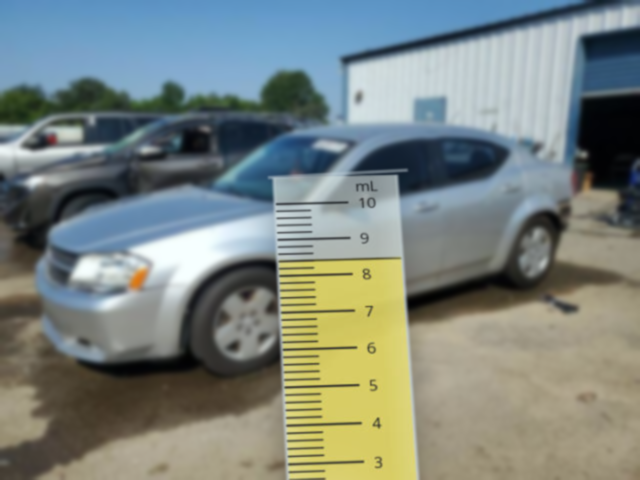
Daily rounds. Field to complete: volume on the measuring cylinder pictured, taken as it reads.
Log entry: 8.4 mL
